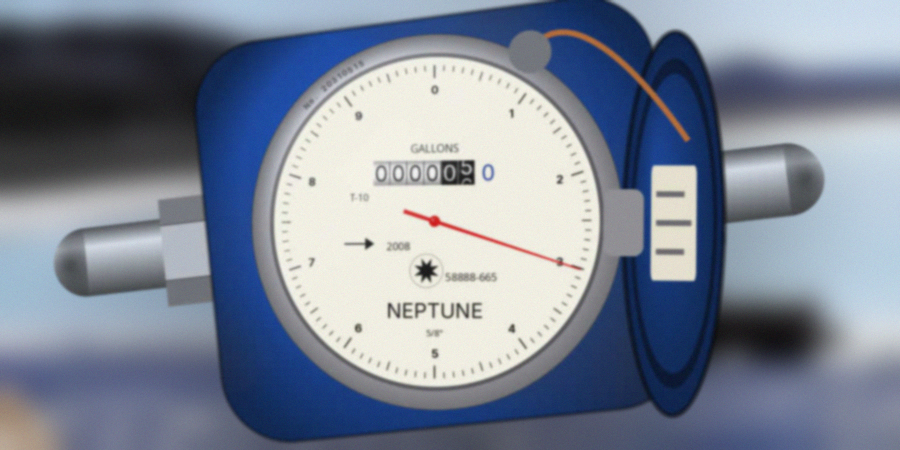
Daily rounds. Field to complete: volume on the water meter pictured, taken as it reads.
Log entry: 53.0 gal
